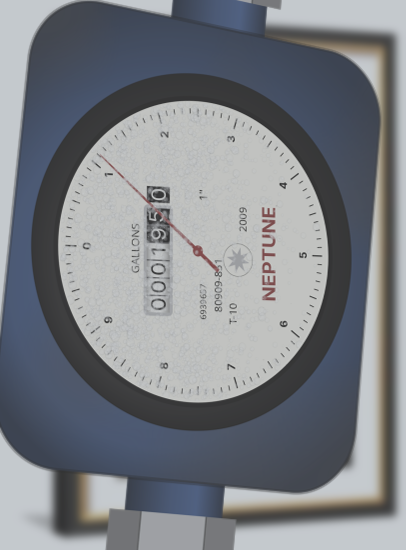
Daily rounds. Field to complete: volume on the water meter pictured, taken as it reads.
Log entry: 1951.1 gal
